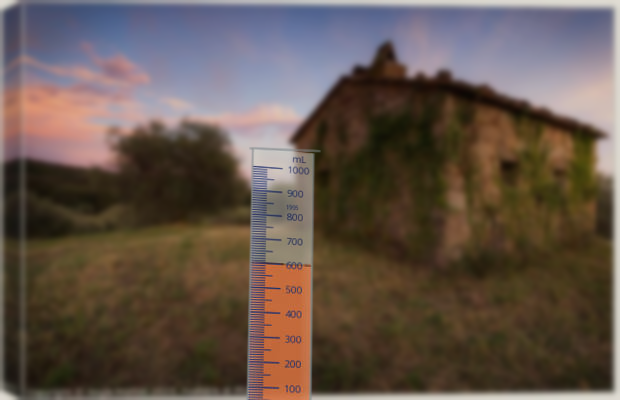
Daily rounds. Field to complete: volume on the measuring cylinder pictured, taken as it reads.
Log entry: 600 mL
